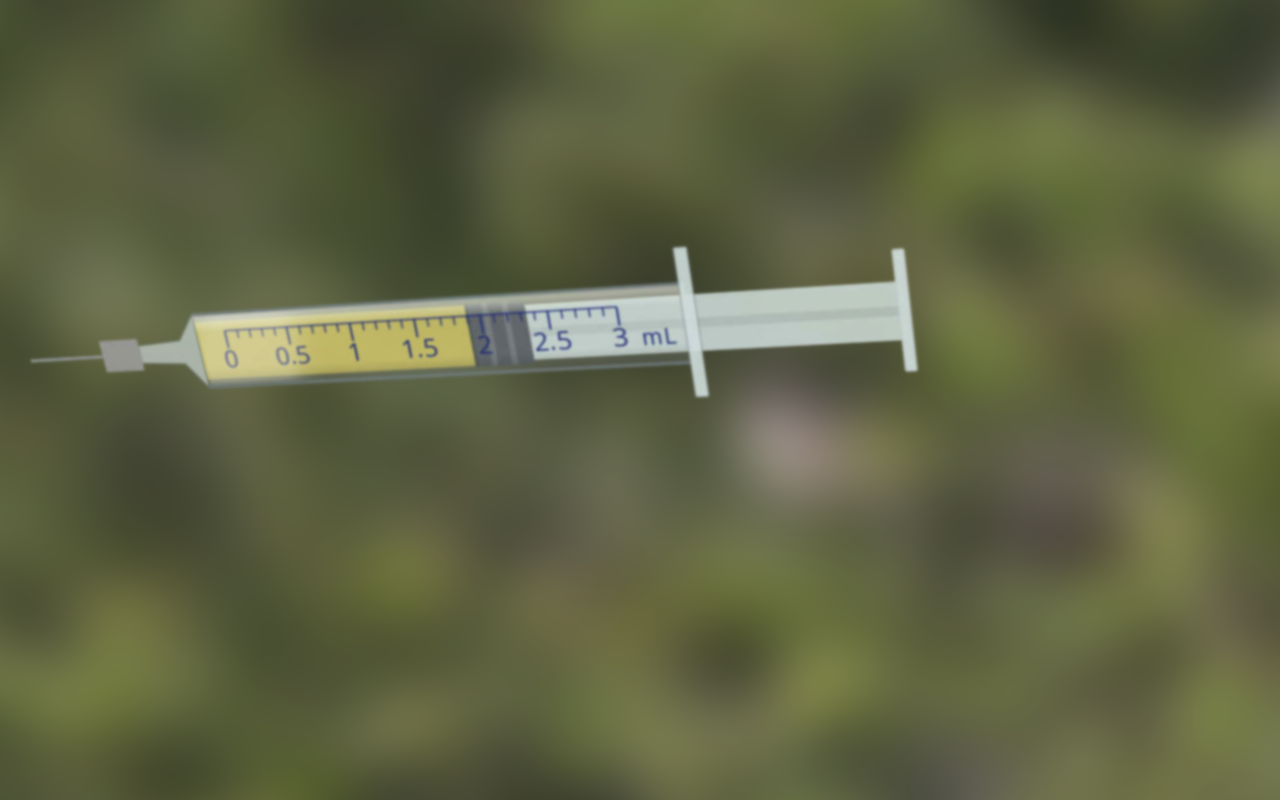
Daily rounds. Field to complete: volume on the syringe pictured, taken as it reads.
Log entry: 1.9 mL
